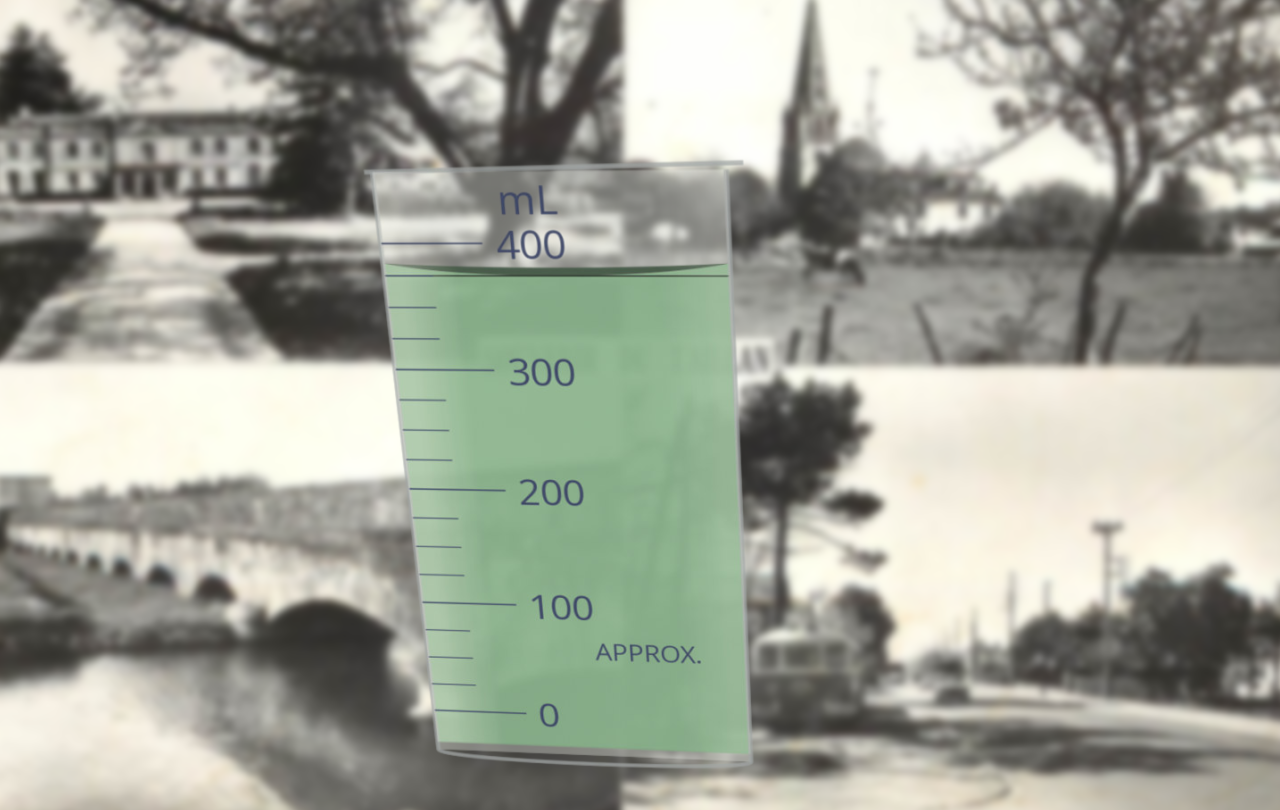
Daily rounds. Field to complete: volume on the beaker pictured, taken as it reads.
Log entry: 375 mL
